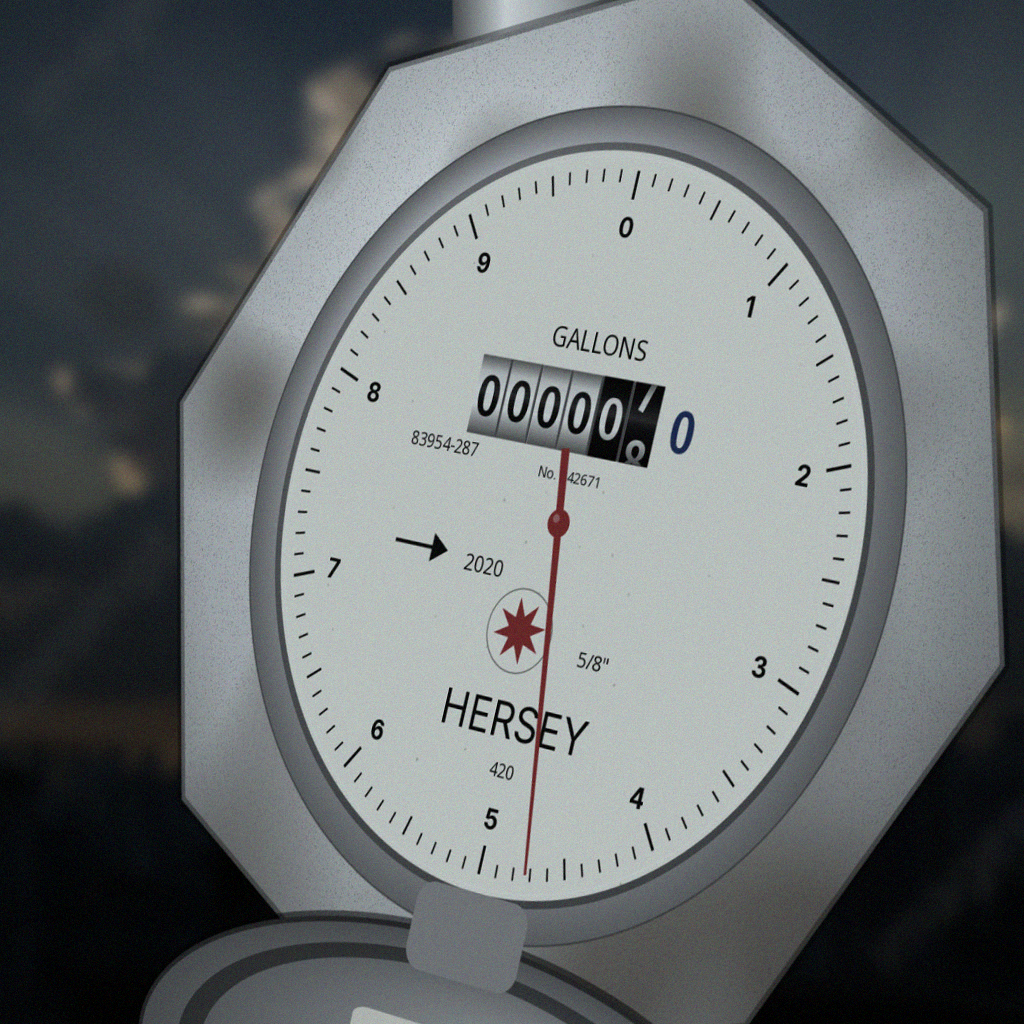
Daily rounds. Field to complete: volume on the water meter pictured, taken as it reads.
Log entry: 74.7 gal
